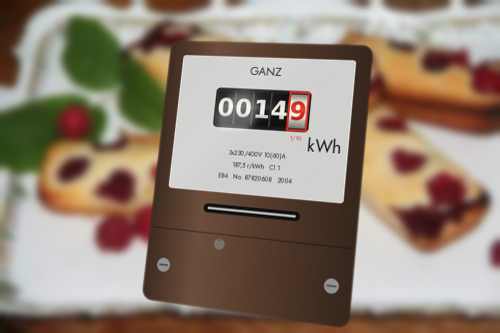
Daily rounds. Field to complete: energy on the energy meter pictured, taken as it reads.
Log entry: 14.9 kWh
